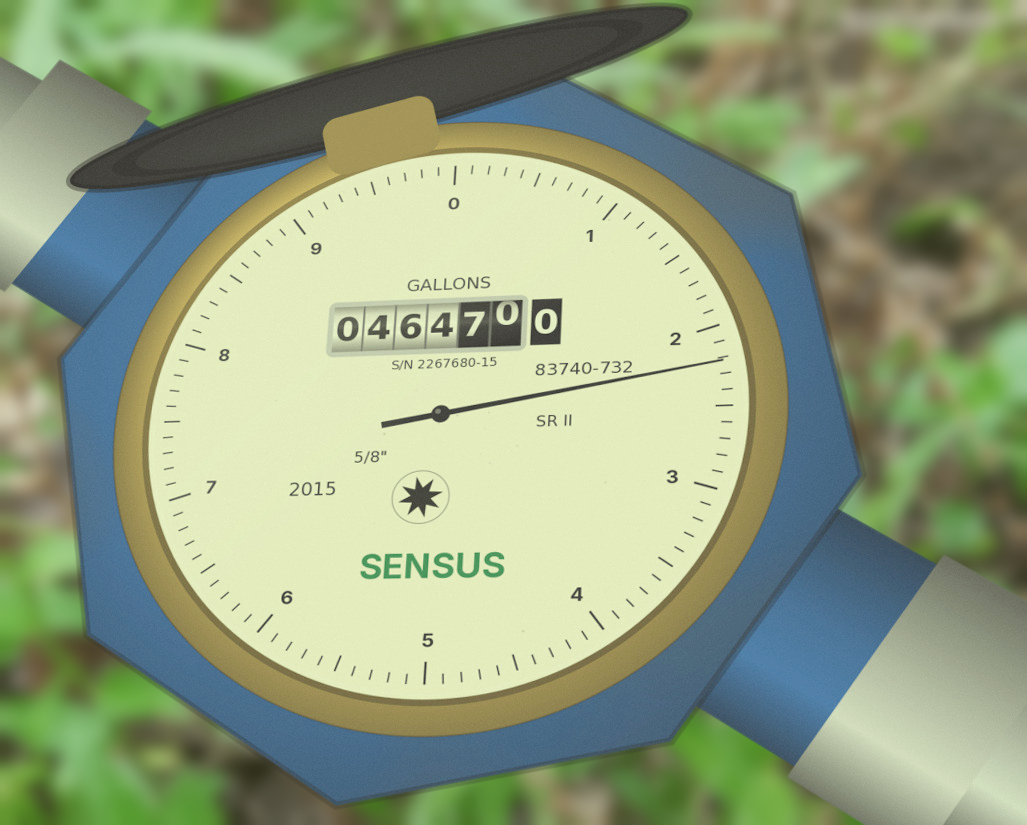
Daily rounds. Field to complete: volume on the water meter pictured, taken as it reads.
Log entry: 464702.2 gal
